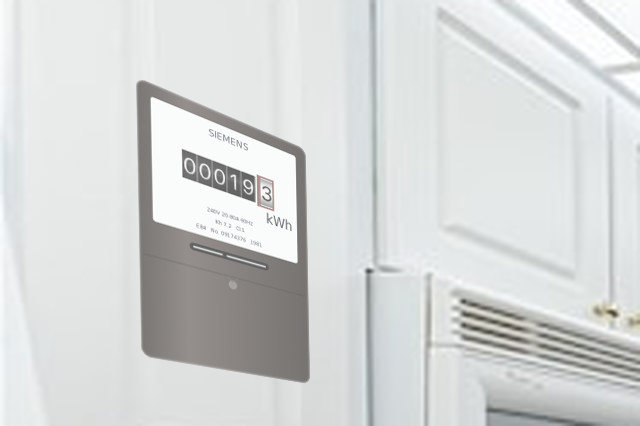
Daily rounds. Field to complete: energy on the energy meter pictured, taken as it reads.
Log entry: 19.3 kWh
